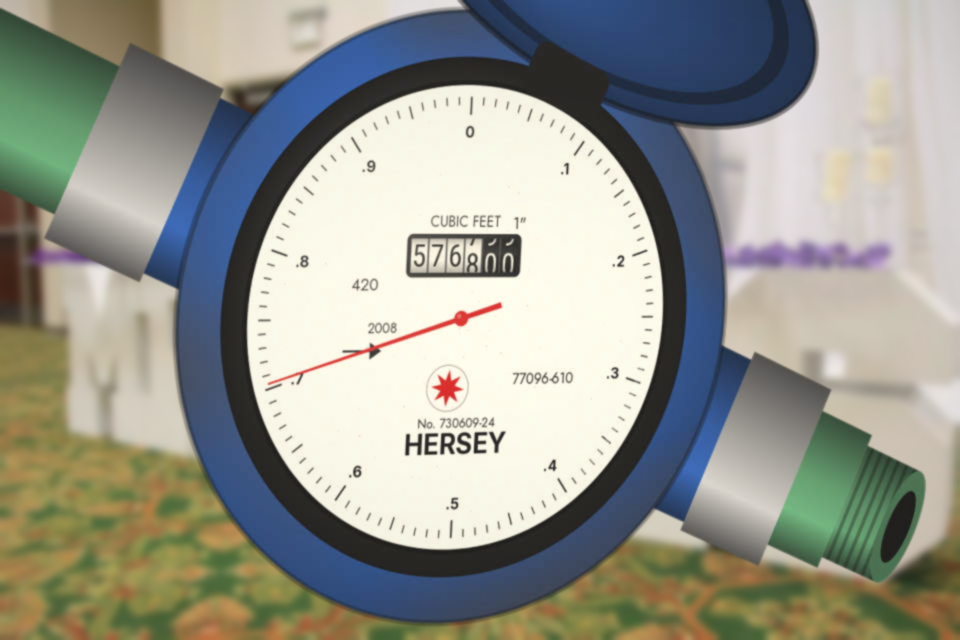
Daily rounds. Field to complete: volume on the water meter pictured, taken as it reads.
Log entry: 576799.70 ft³
